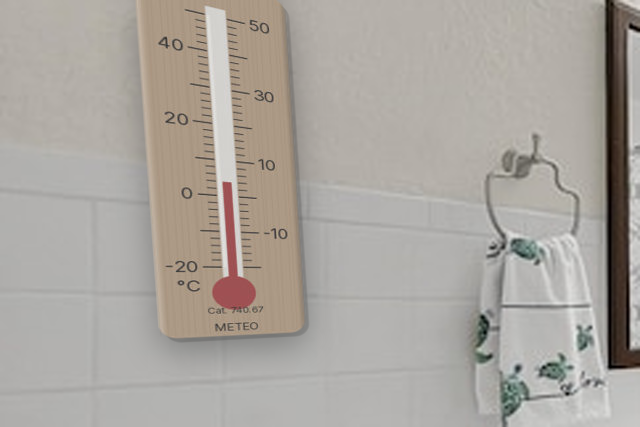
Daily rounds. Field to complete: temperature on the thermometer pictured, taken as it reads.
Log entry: 4 °C
